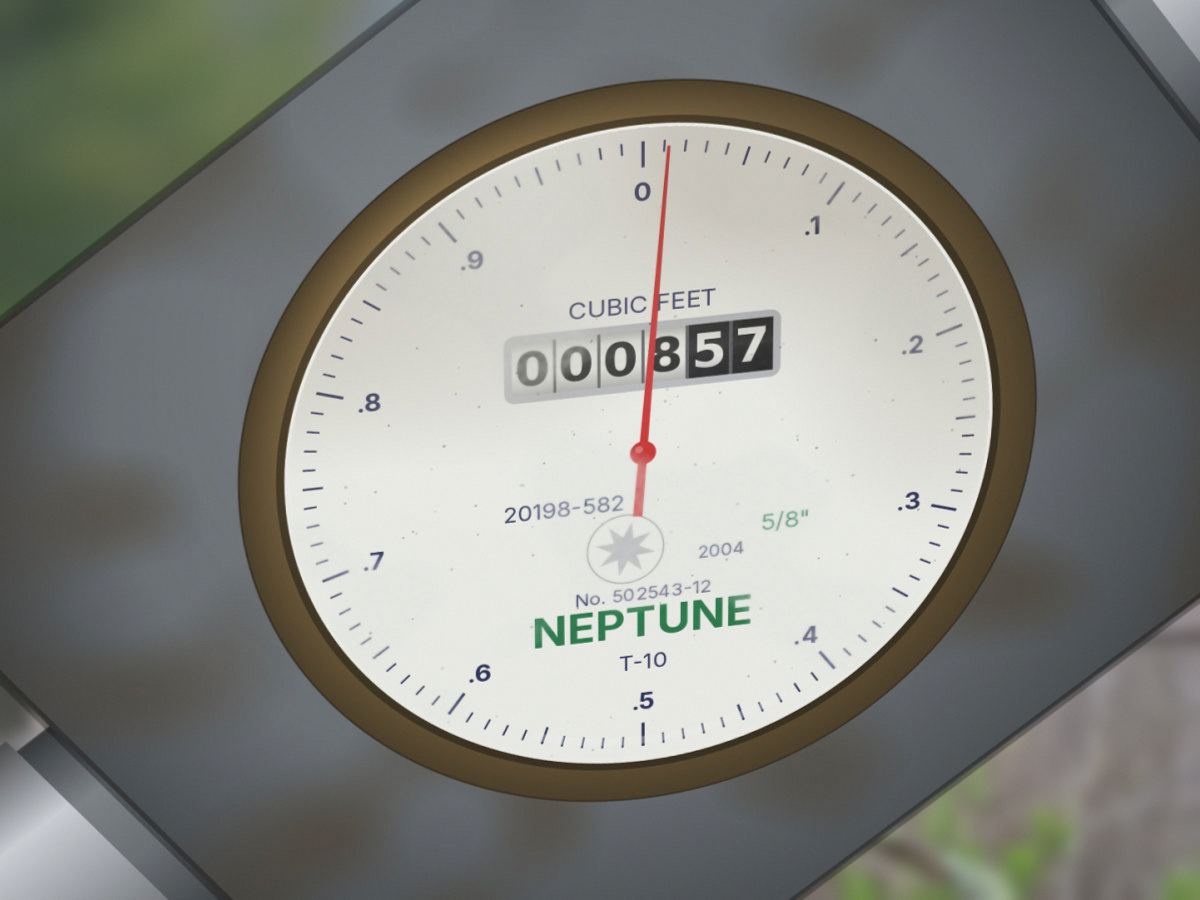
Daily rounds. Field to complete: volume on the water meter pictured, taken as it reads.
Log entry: 857.01 ft³
